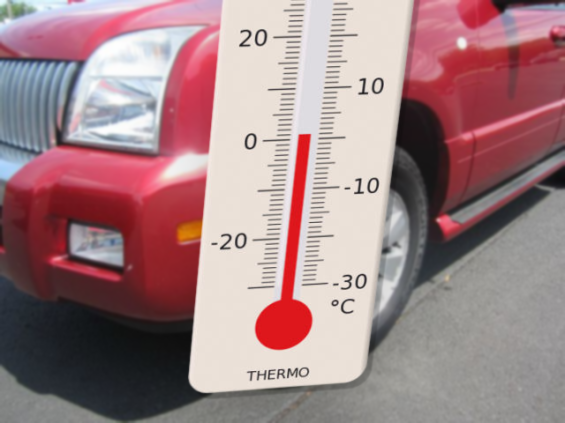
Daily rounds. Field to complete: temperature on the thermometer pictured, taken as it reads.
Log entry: 1 °C
